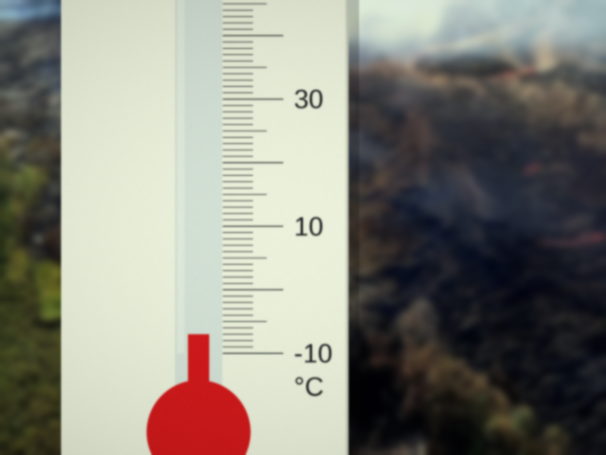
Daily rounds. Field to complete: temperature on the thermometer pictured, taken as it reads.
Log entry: -7 °C
